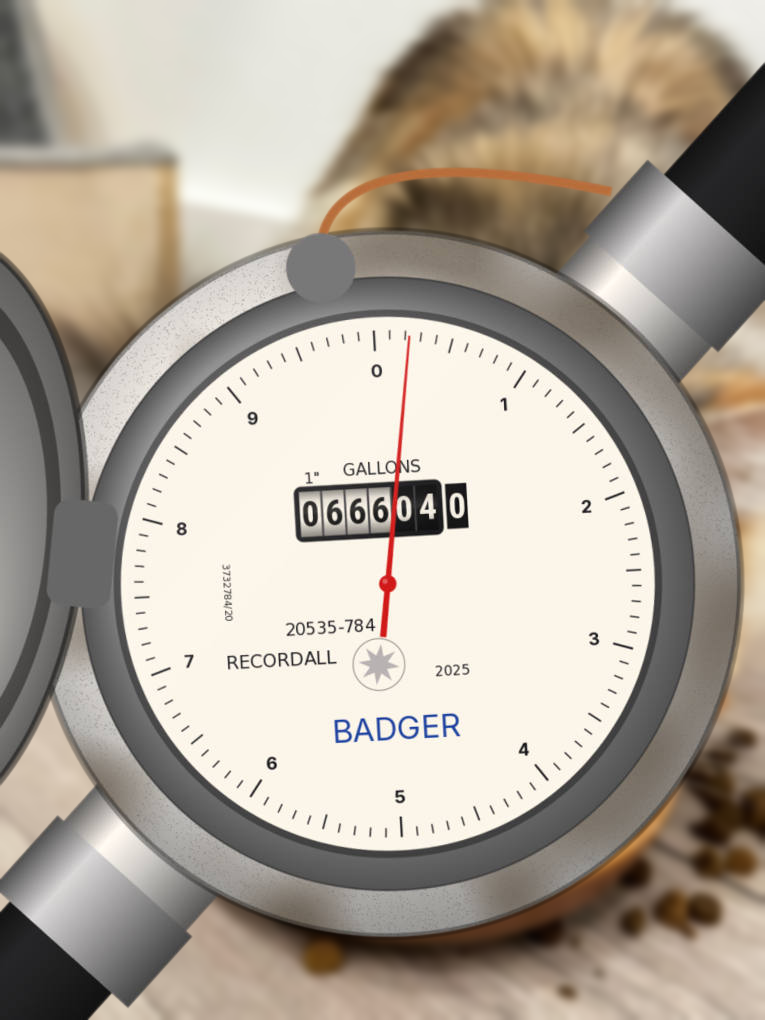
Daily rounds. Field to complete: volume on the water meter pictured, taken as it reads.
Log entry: 666040.2 gal
